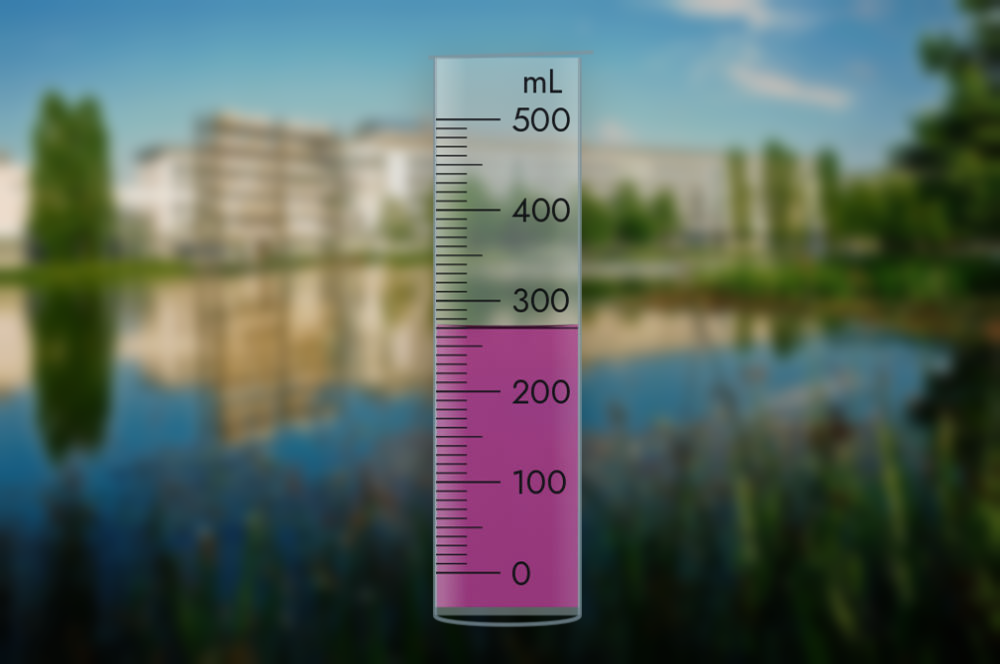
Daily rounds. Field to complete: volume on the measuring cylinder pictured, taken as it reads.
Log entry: 270 mL
